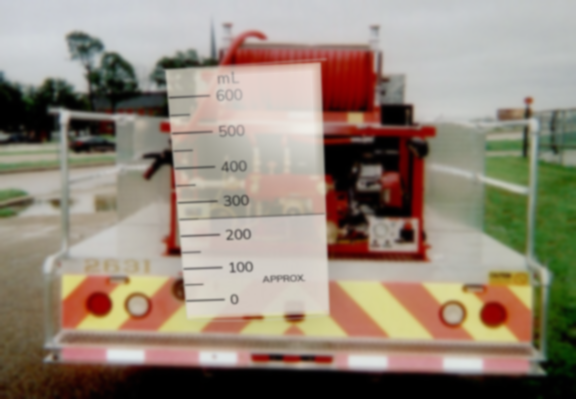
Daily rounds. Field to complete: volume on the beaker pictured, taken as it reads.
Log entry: 250 mL
